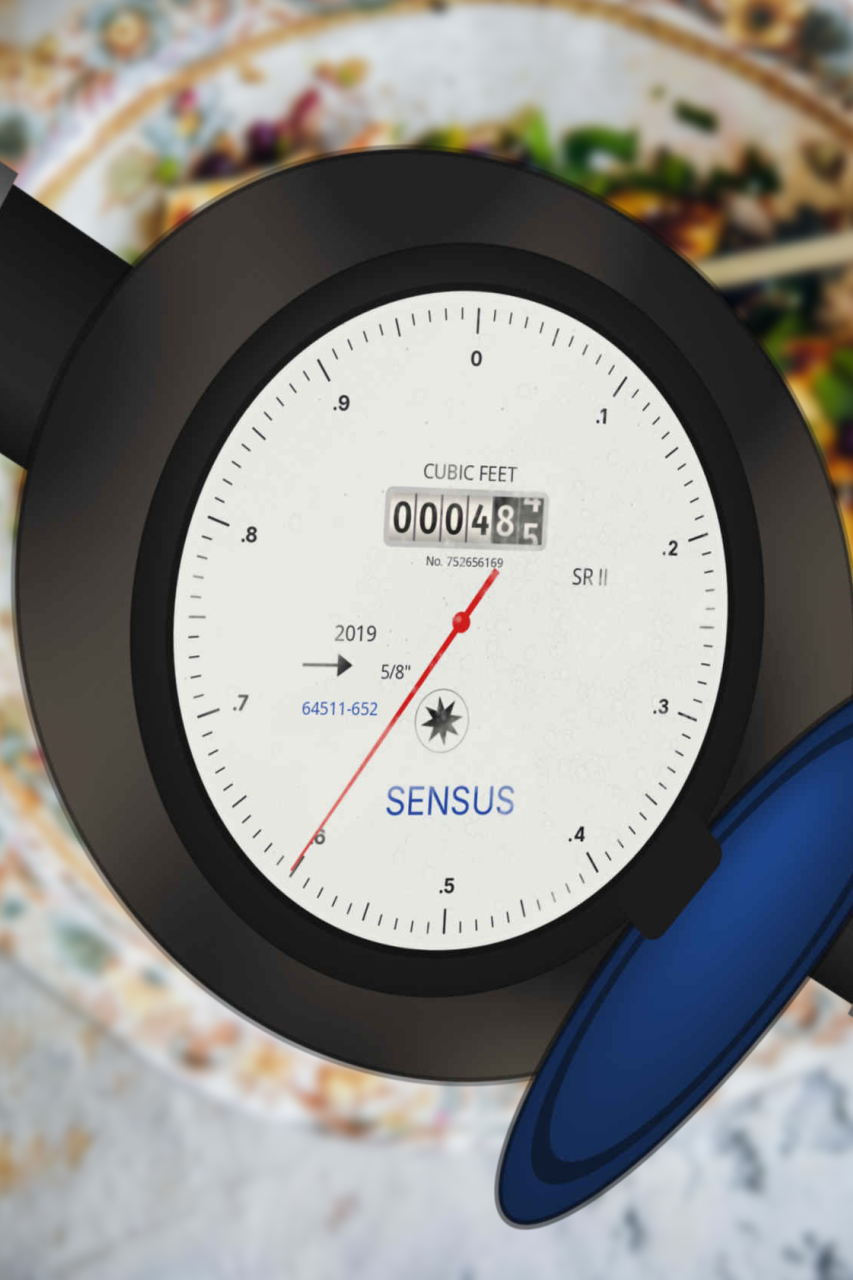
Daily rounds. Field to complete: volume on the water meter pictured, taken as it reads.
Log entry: 484.60 ft³
